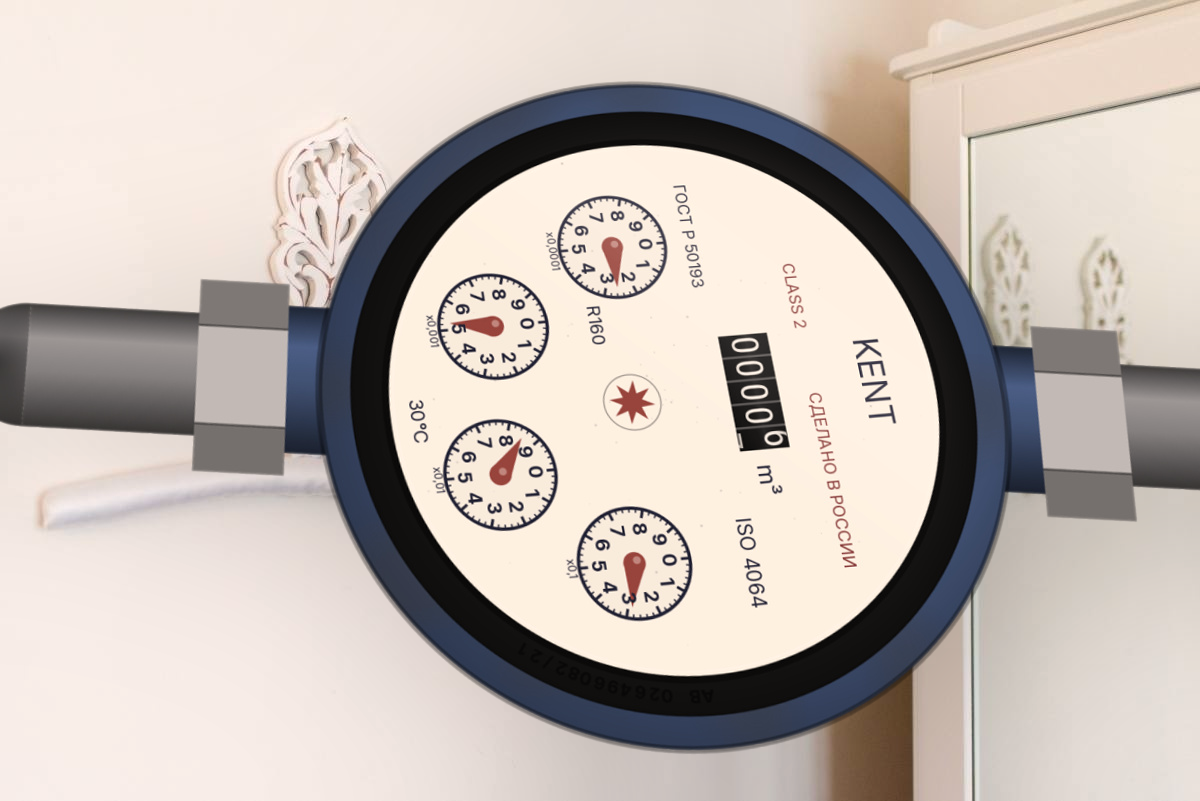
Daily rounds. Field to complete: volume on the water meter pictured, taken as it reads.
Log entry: 6.2852 m³
